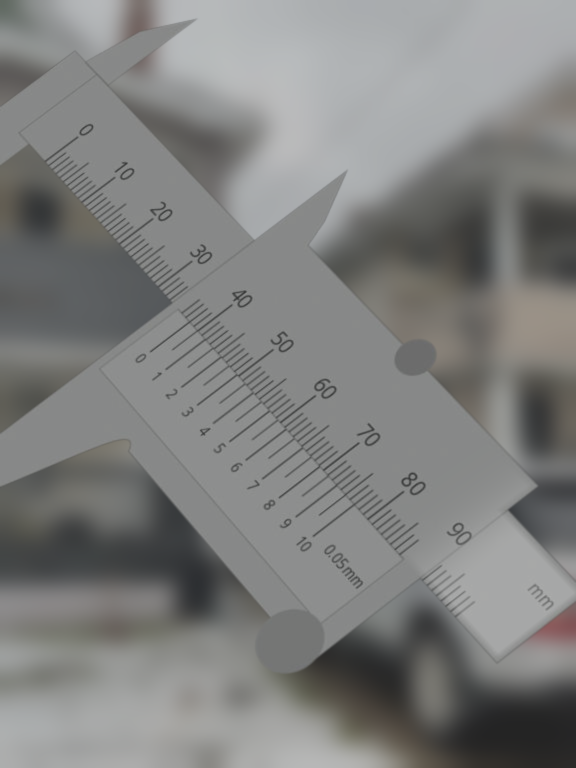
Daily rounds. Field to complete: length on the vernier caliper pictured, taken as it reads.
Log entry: 38.0 mm
